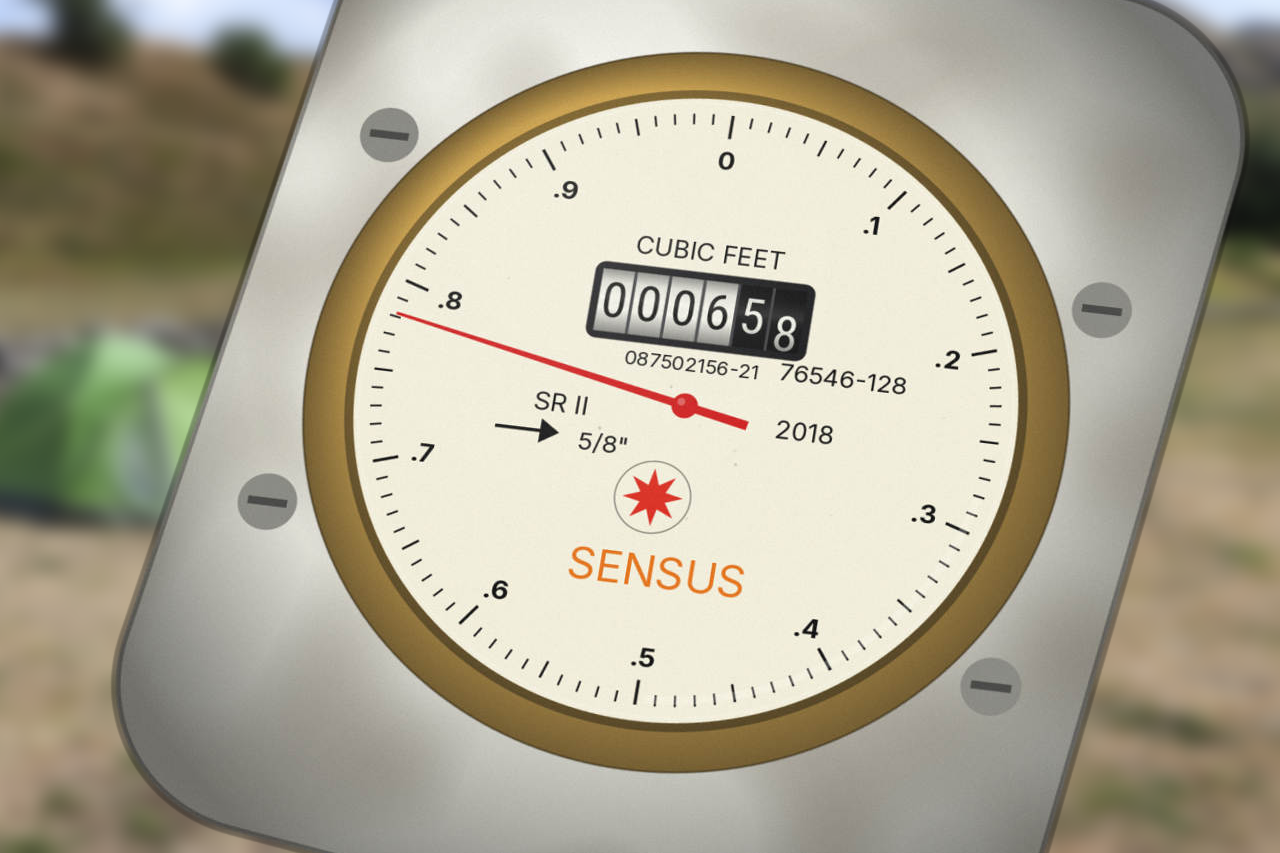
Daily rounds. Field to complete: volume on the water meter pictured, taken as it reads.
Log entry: 657.78 ft³
